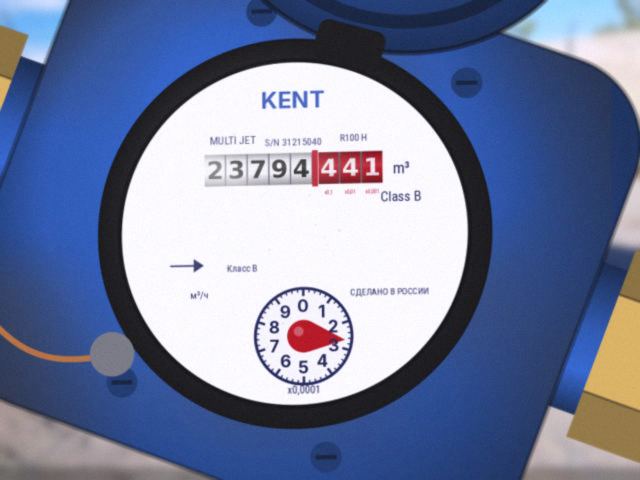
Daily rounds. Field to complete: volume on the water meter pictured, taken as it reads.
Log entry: 23794.4412 m³
